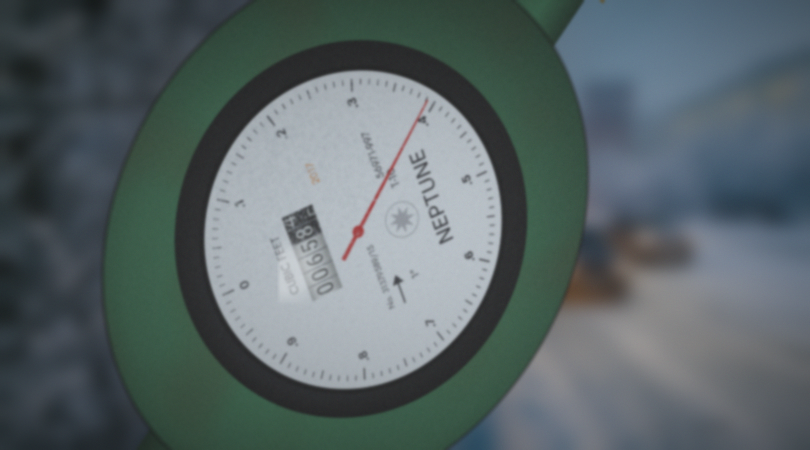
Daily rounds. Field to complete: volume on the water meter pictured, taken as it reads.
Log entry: 6584.39 ft³
